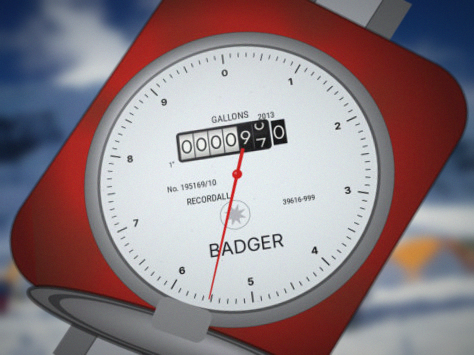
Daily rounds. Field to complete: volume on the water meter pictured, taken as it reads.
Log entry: 965.5 gal
